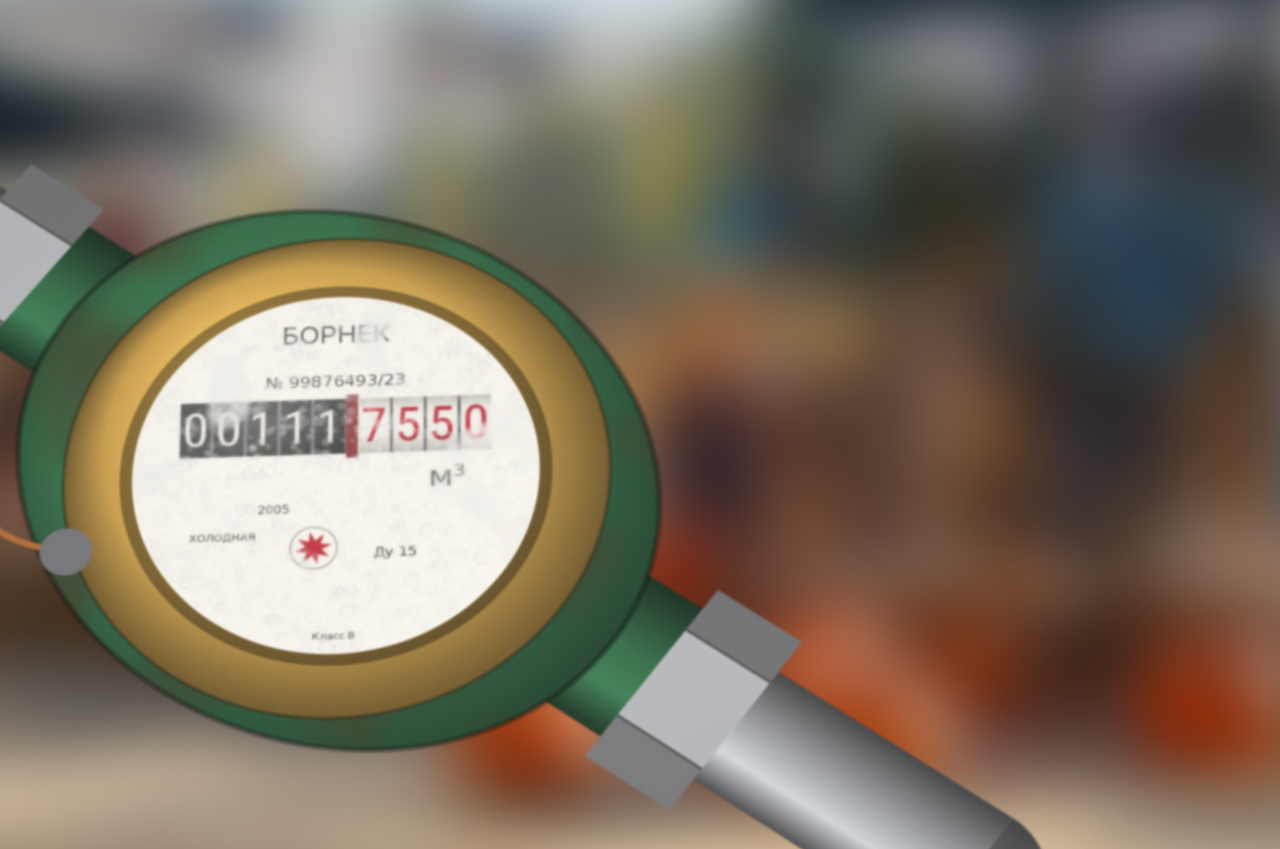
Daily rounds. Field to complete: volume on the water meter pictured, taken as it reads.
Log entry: 111.7550 m³
